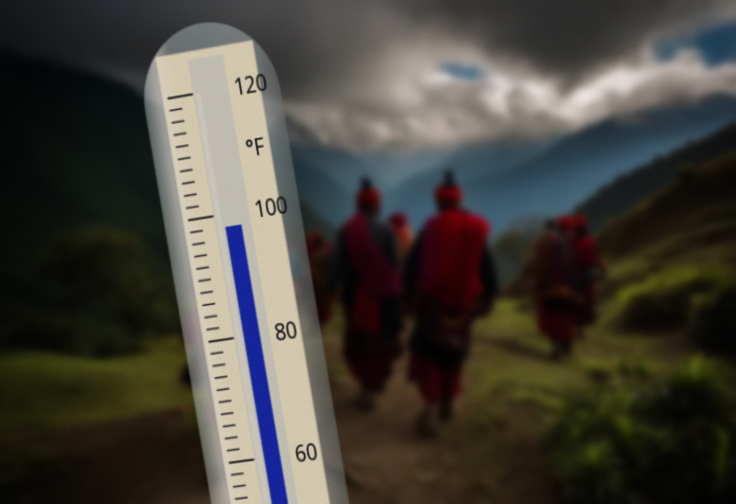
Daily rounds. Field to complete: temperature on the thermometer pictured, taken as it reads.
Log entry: 98 °F
